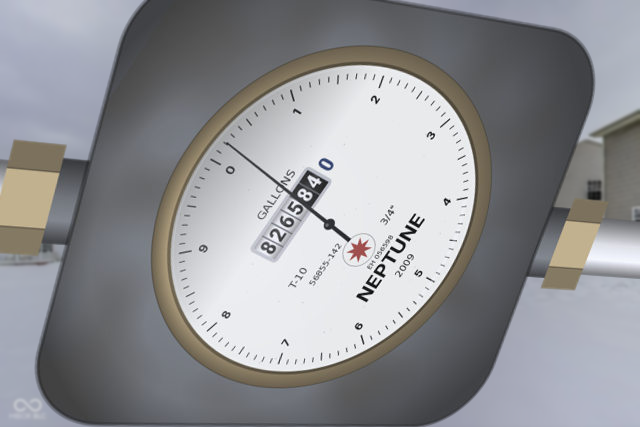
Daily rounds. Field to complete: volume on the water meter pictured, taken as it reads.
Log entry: 8265840.2 gal
